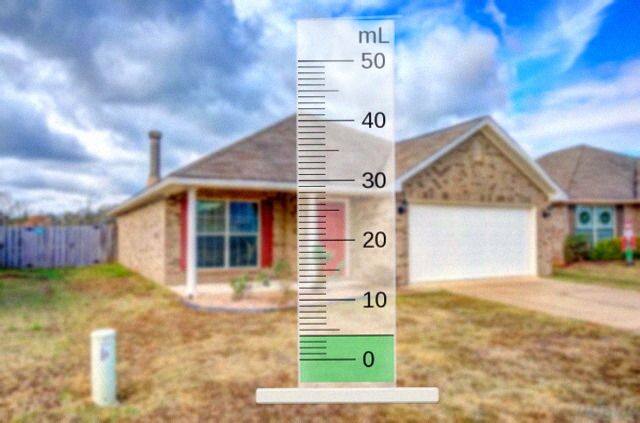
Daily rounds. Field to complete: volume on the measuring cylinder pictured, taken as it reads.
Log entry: 4 mL
